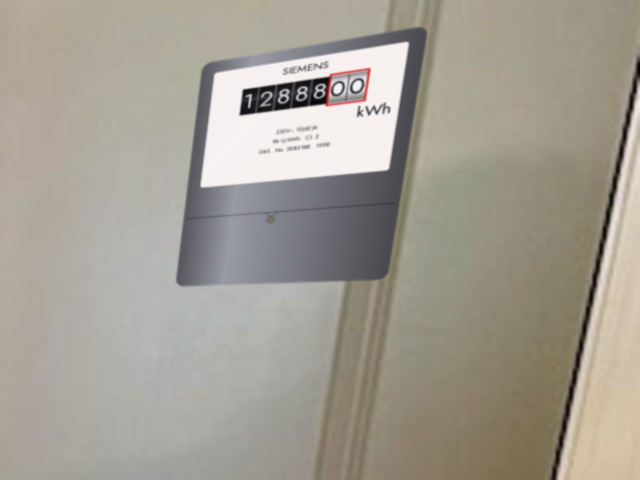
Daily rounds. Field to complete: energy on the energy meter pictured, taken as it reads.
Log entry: 12888.00 kWh
